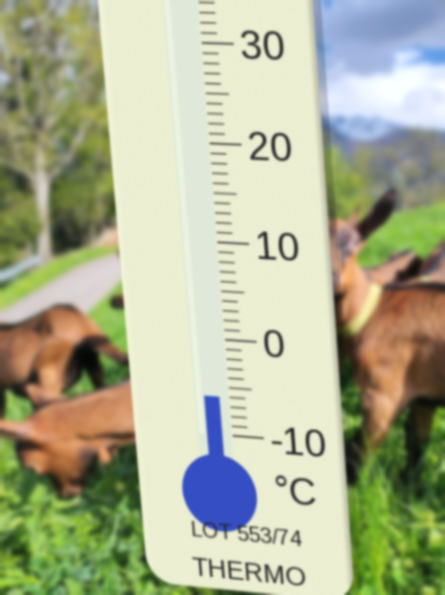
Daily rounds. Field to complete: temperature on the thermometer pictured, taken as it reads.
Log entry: -6 °C
